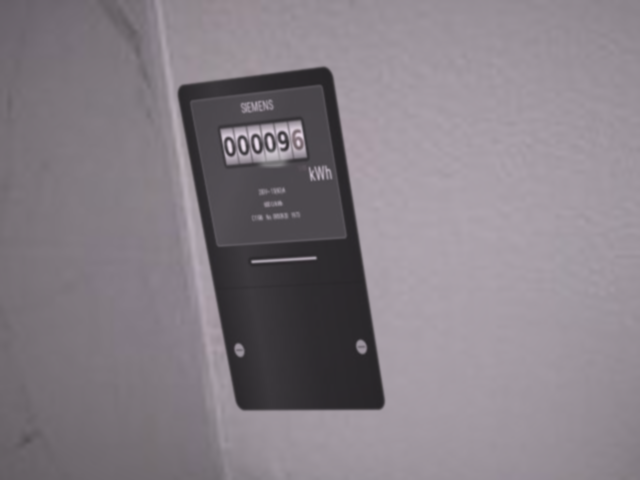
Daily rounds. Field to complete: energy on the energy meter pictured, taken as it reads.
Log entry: 9.6 kWh
